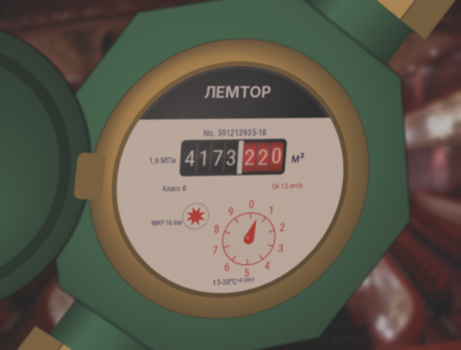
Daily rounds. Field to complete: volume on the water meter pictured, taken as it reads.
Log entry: 4173.2200 m³
